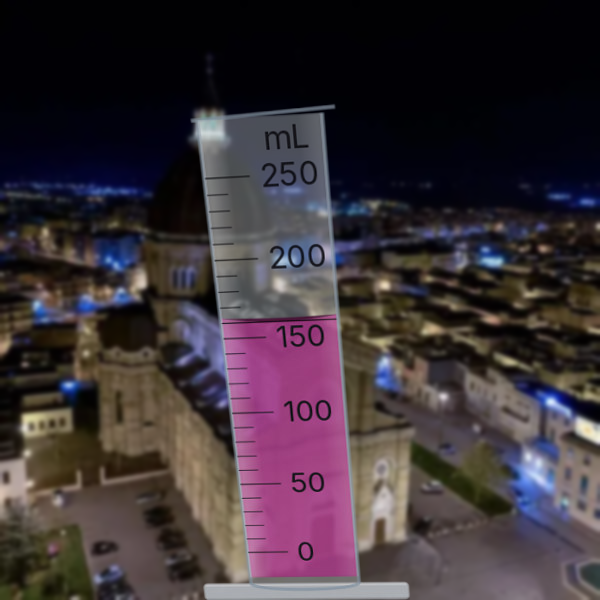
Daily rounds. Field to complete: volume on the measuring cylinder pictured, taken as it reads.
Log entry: 160 mL
